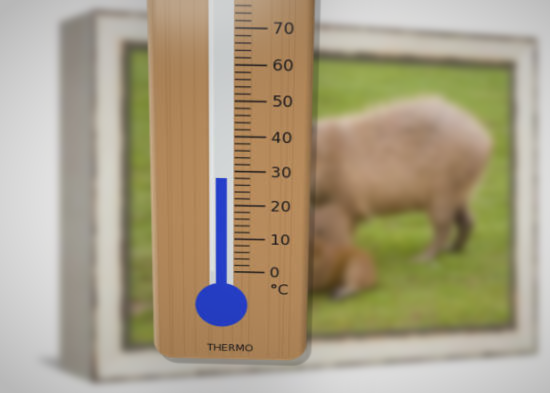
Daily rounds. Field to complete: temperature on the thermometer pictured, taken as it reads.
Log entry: 28 °C
